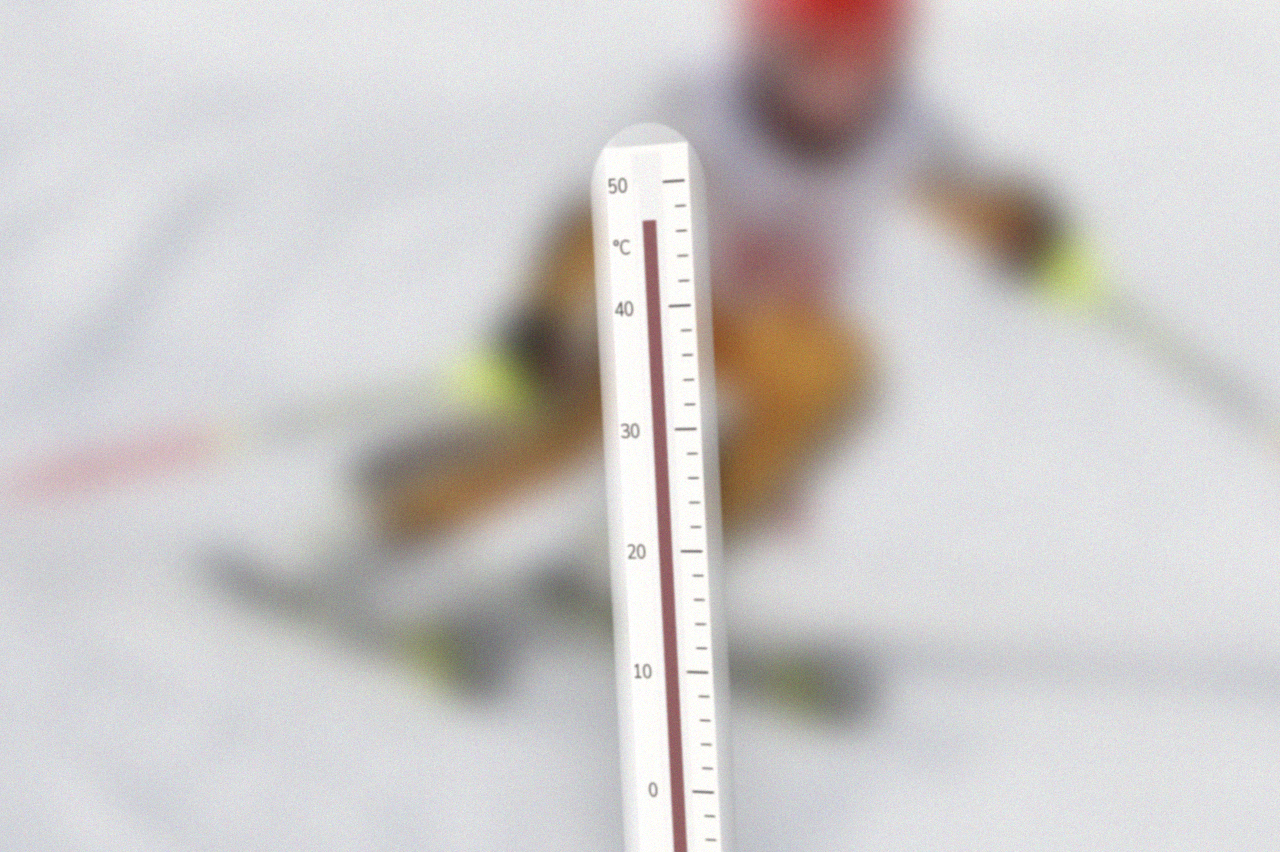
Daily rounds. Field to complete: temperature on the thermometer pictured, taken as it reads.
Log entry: 47 °C
